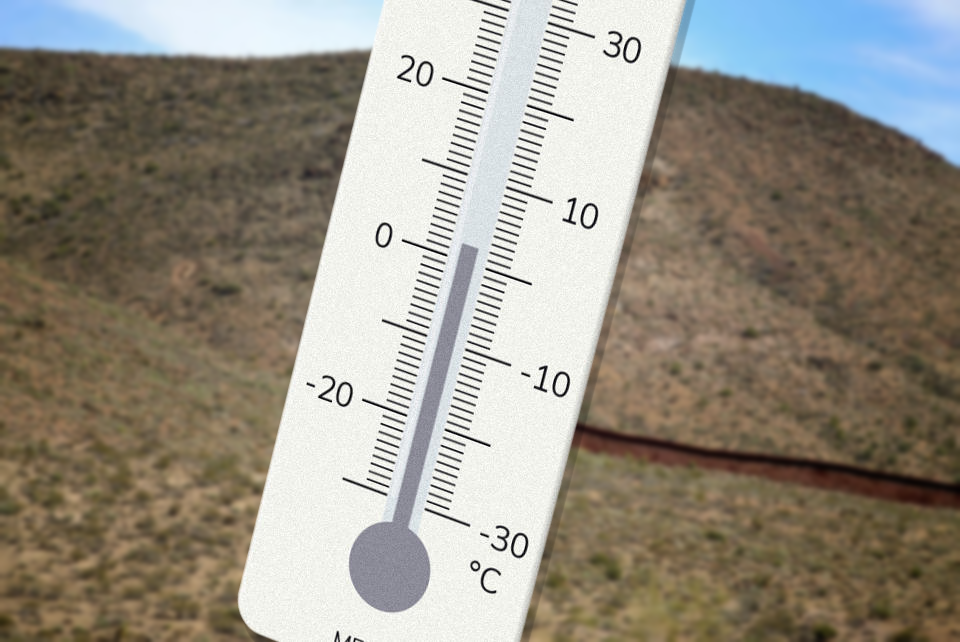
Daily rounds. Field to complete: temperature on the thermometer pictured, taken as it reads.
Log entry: 2 °C
